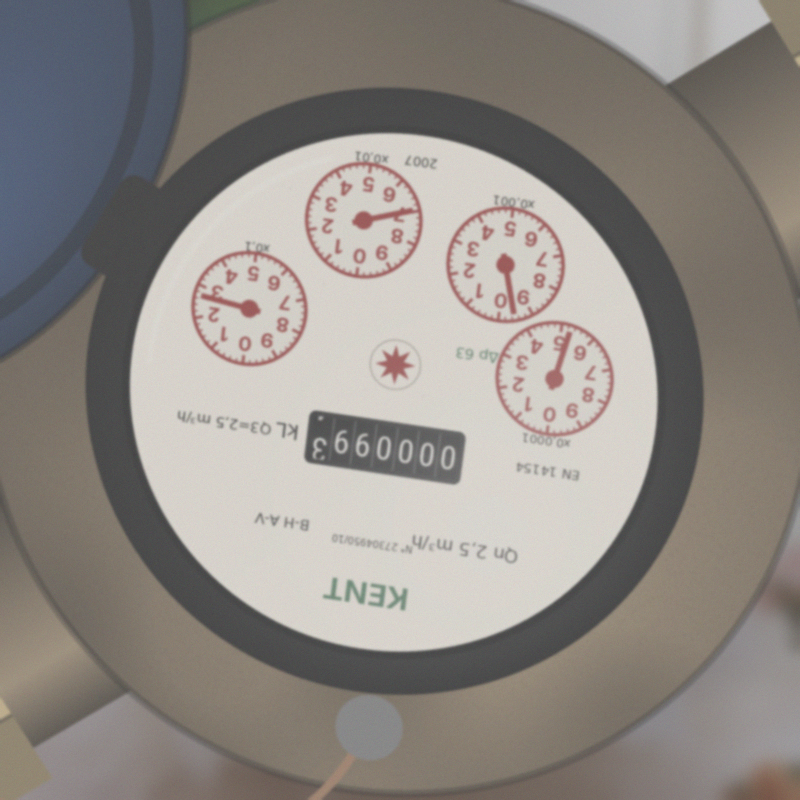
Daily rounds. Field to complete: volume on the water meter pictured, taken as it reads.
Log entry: 993.2695 kL
